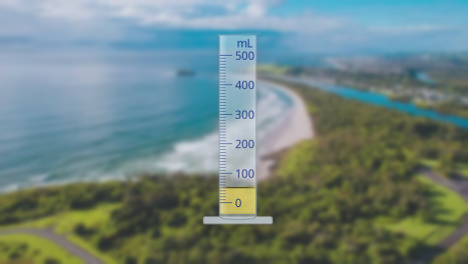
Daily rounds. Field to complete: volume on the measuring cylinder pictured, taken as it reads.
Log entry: 50 mL
